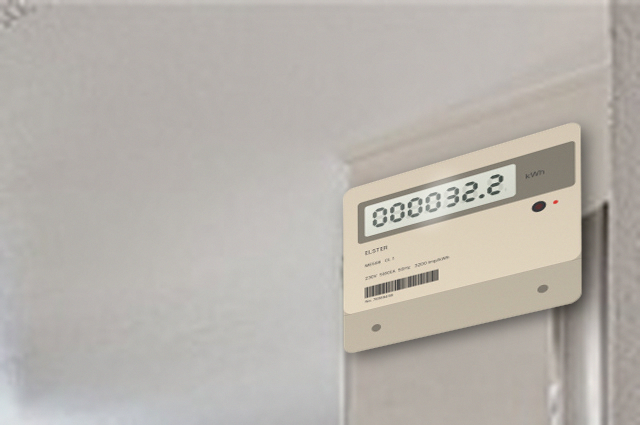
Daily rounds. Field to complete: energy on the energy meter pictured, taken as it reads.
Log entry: 32.2 kWh
